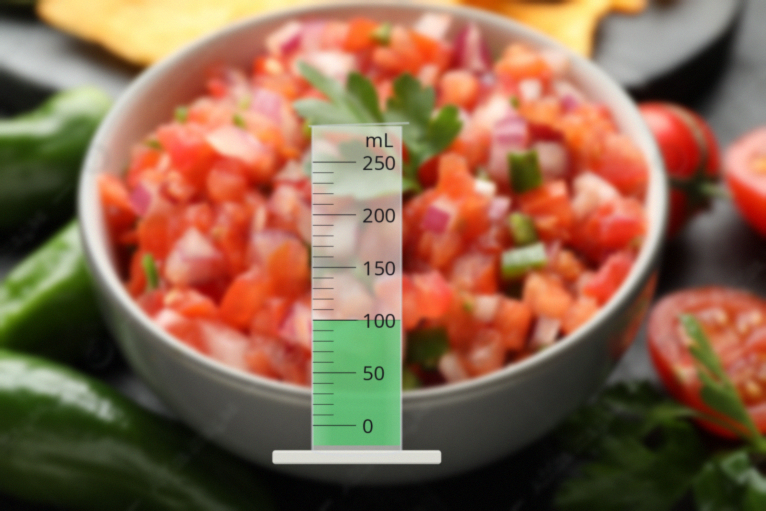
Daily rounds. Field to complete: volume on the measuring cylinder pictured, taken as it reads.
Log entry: 100 mL
